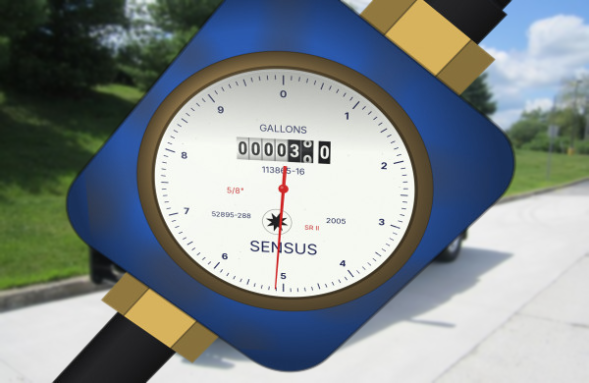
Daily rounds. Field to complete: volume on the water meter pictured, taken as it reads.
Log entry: 385.1 gal
